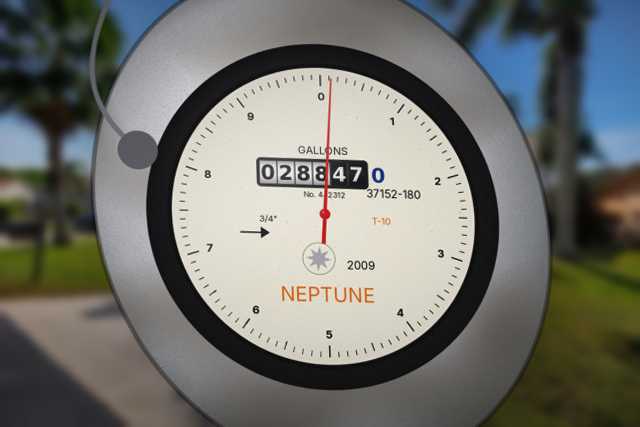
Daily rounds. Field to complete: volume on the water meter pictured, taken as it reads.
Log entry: 288470.1 gal
